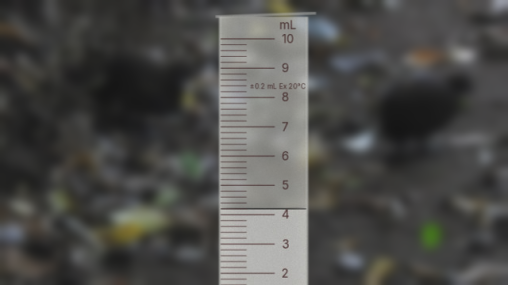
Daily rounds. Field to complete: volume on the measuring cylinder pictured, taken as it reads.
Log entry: 4.2 mL
